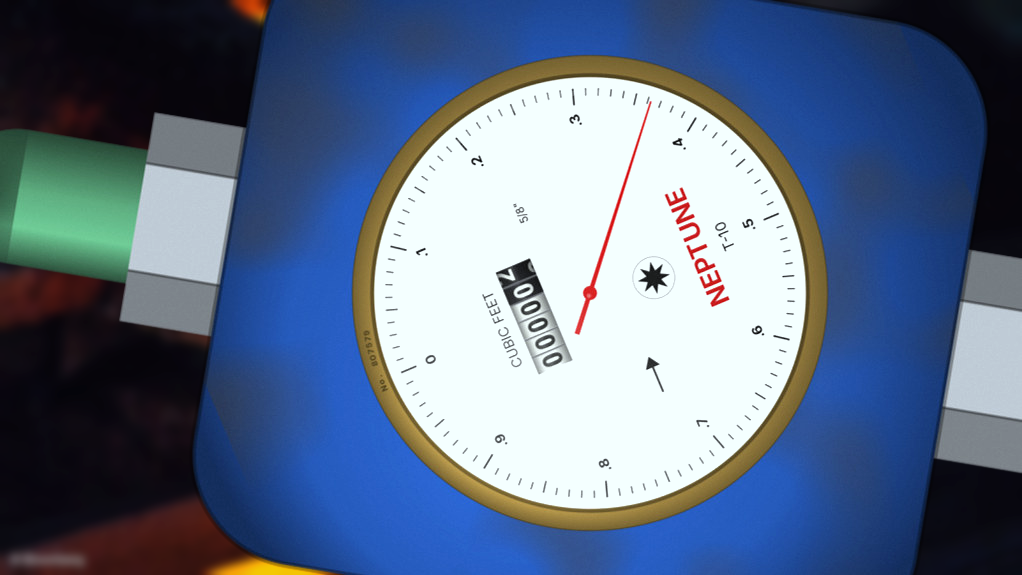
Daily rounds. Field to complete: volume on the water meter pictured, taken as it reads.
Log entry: 2.36 ft³
